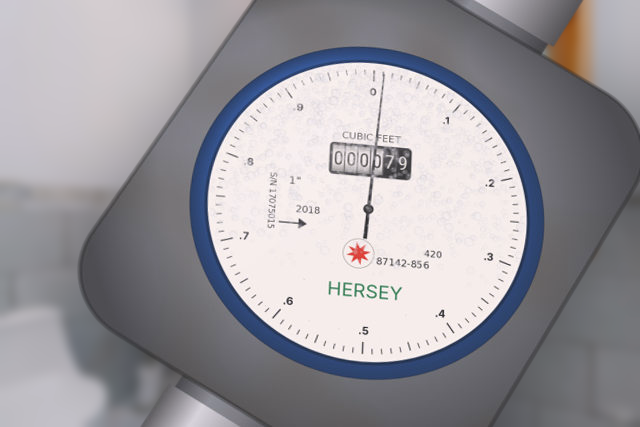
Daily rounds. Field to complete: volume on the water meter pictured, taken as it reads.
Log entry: 79.01 ft³
